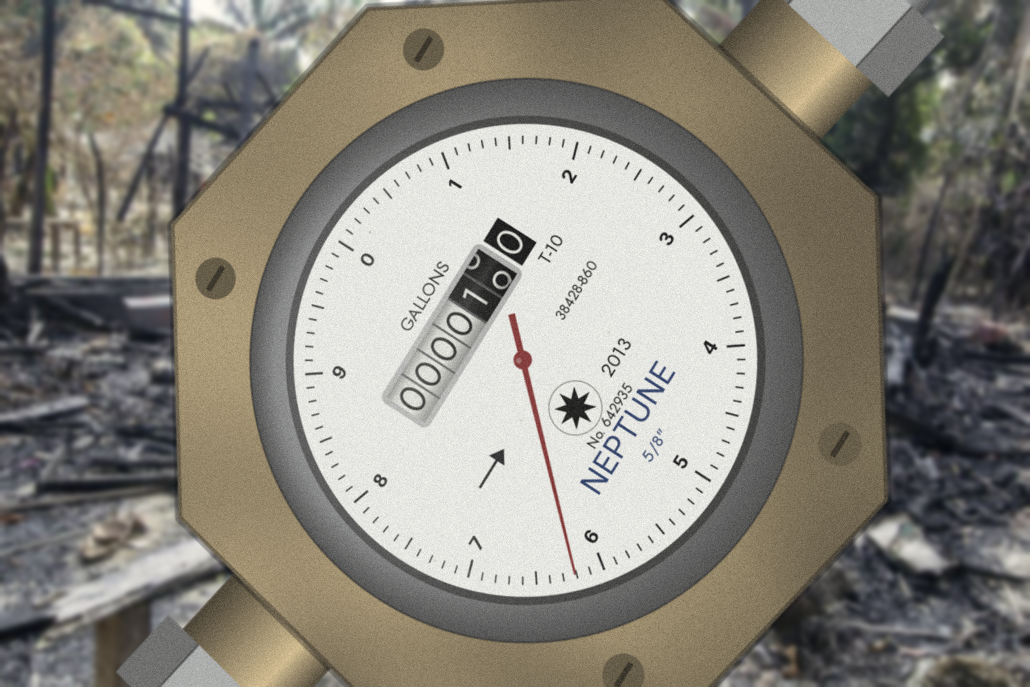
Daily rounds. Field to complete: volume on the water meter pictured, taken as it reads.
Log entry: 186.2 gal
